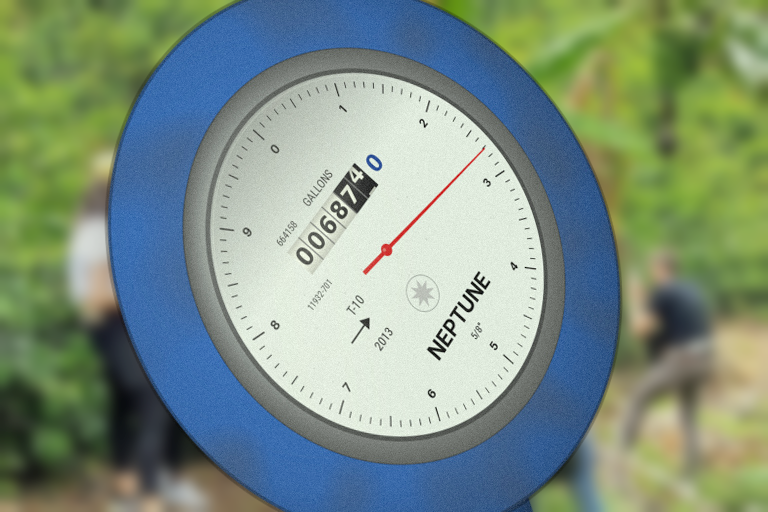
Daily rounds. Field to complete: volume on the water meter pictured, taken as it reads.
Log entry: 68742.7 gal
